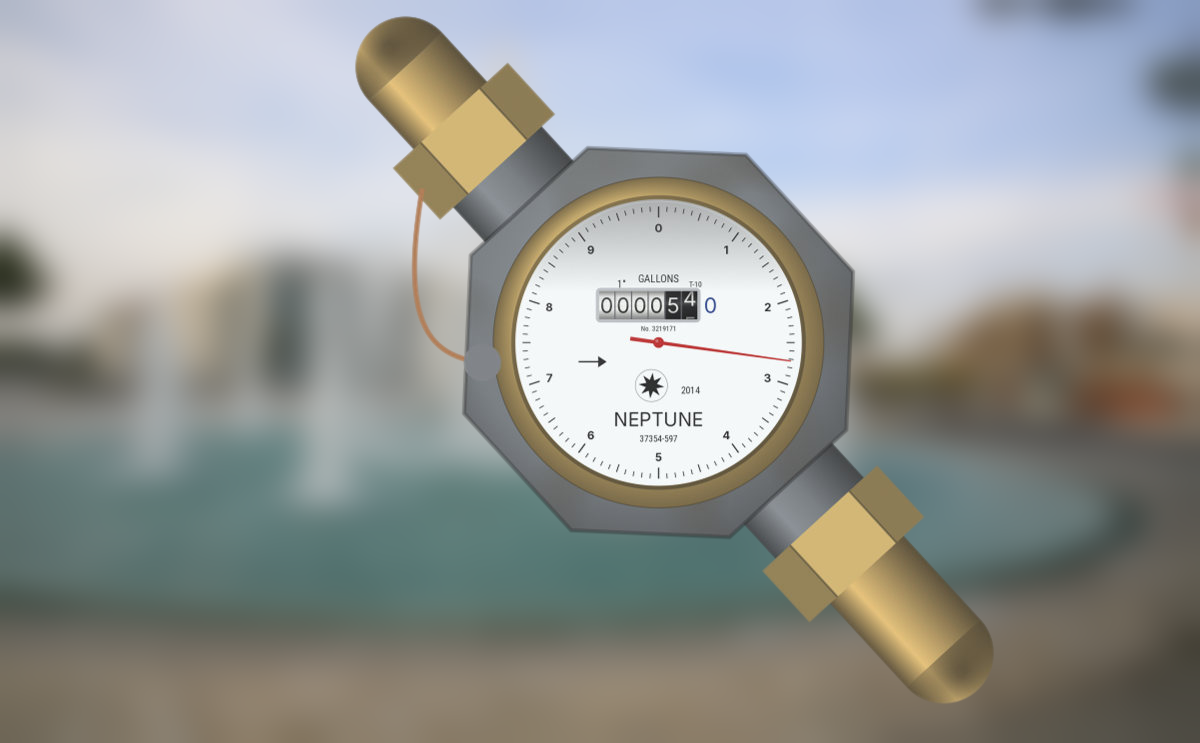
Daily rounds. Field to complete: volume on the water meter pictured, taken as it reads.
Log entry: 542.7 gal
